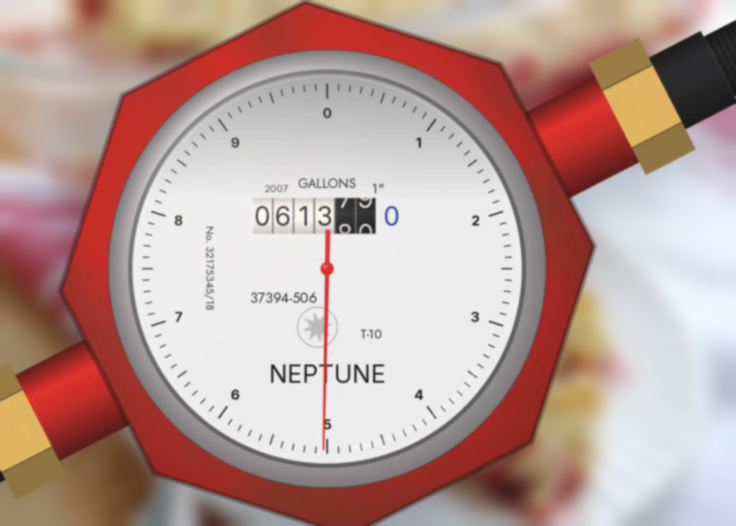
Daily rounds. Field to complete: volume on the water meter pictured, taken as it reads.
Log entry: 613795.0 gal
